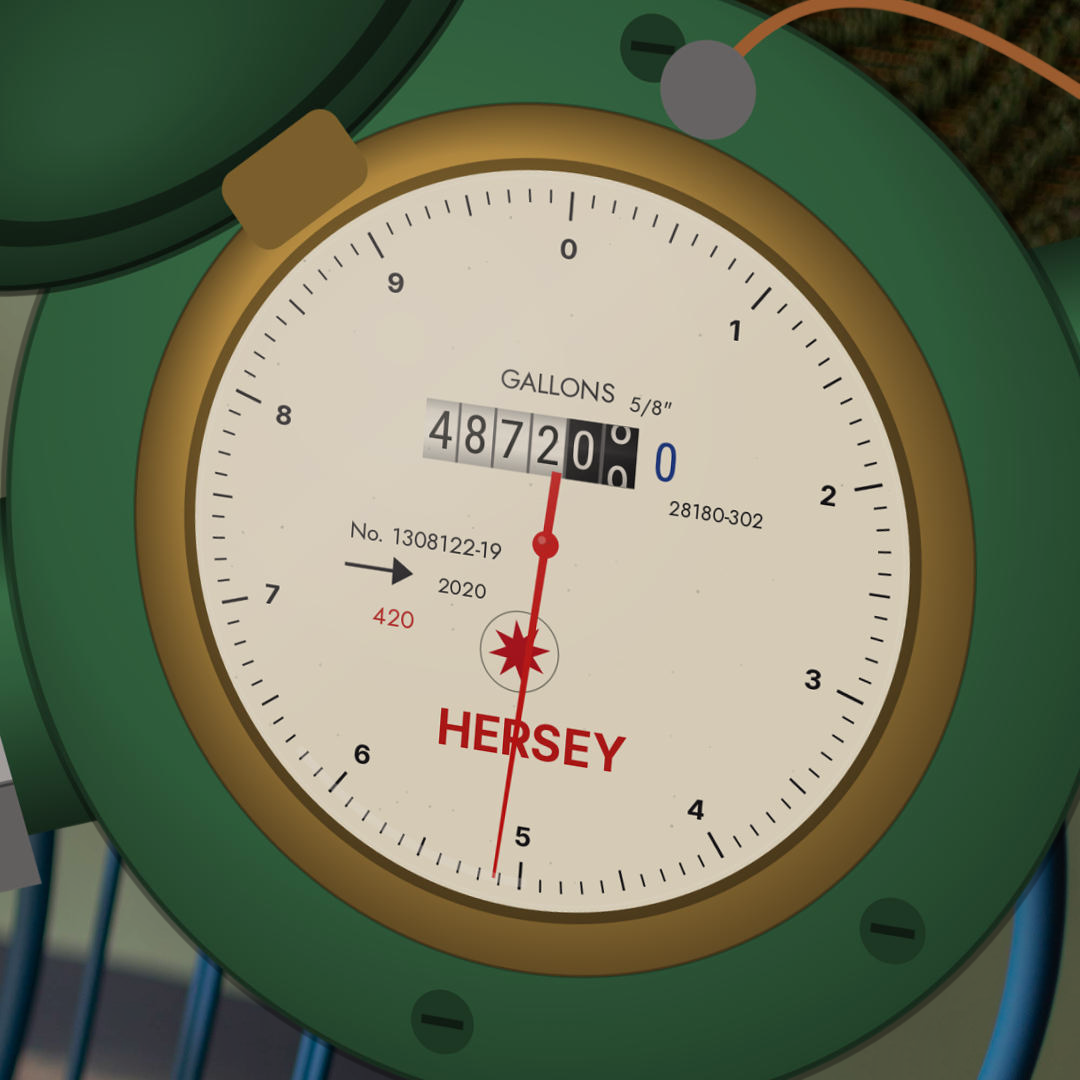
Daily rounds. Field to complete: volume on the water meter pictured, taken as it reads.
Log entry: 4872085.1 gal
